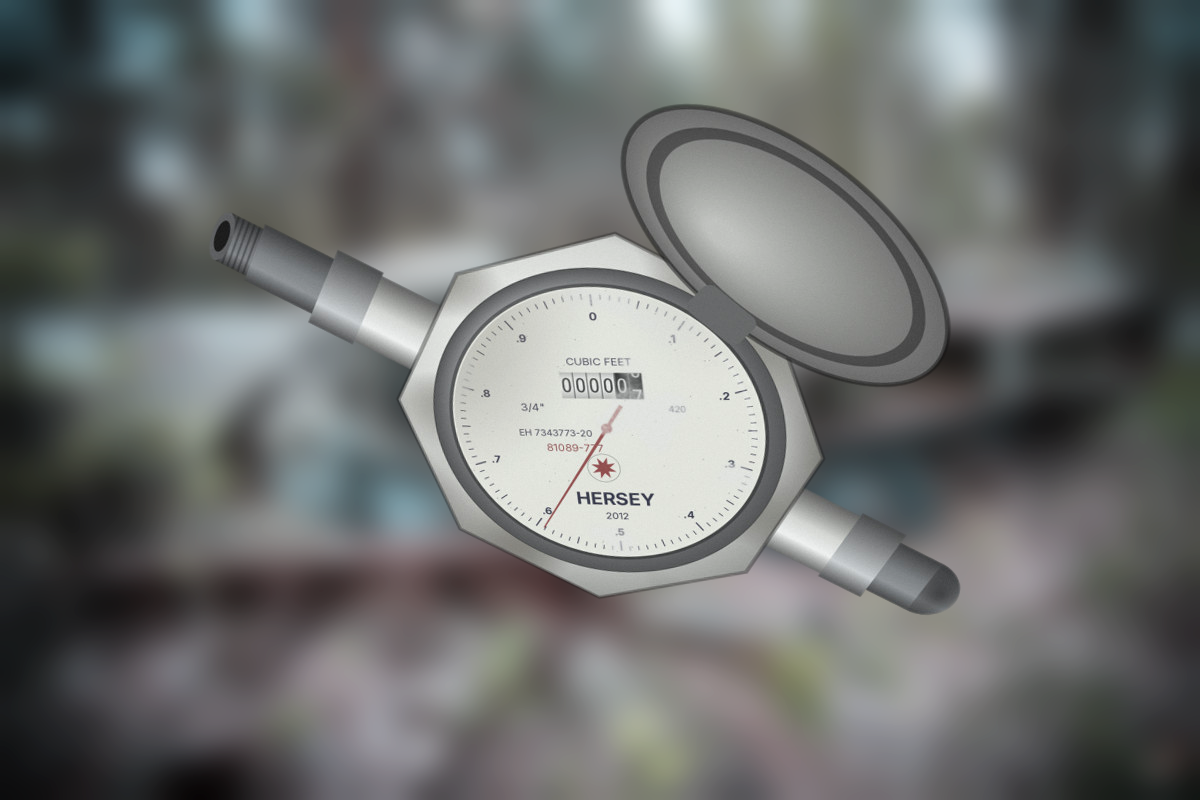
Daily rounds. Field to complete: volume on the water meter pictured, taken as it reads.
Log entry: 6.59 ft³
